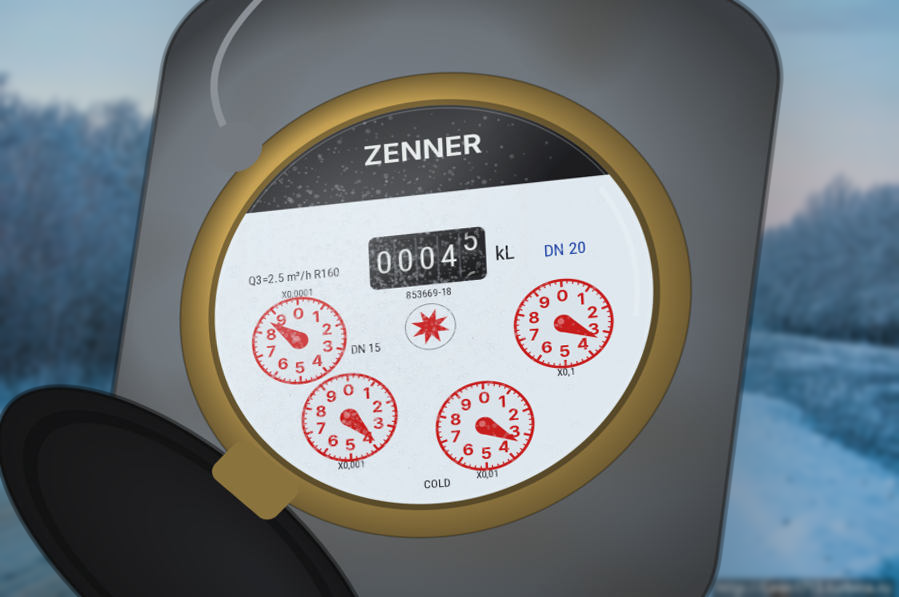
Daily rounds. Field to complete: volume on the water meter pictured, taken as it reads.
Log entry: 45.3338 kL
